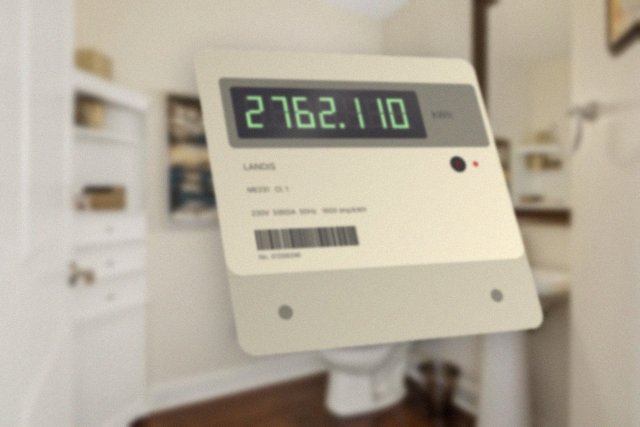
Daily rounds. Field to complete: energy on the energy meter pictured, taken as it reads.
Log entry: 2762.110 kWh
